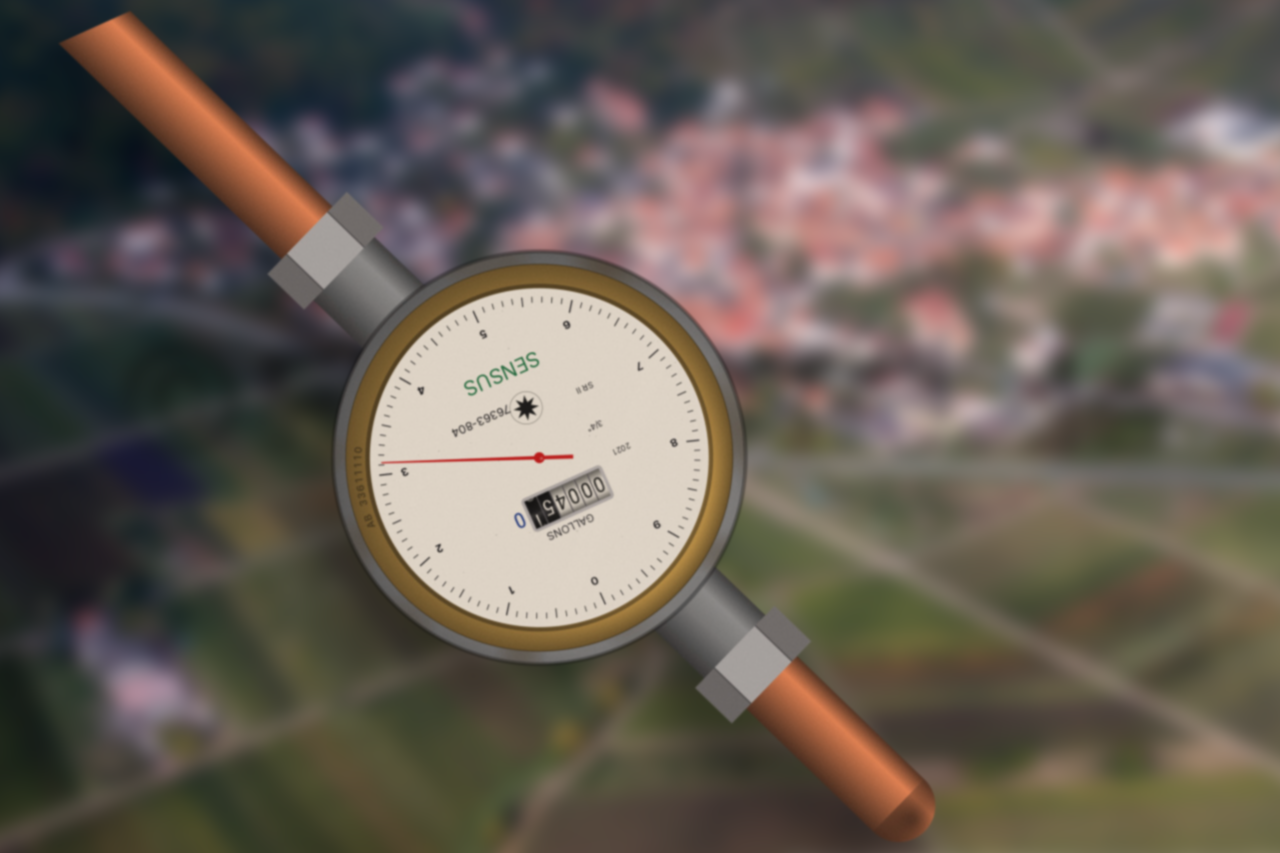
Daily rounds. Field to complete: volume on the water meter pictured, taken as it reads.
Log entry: 4513.1 gal
